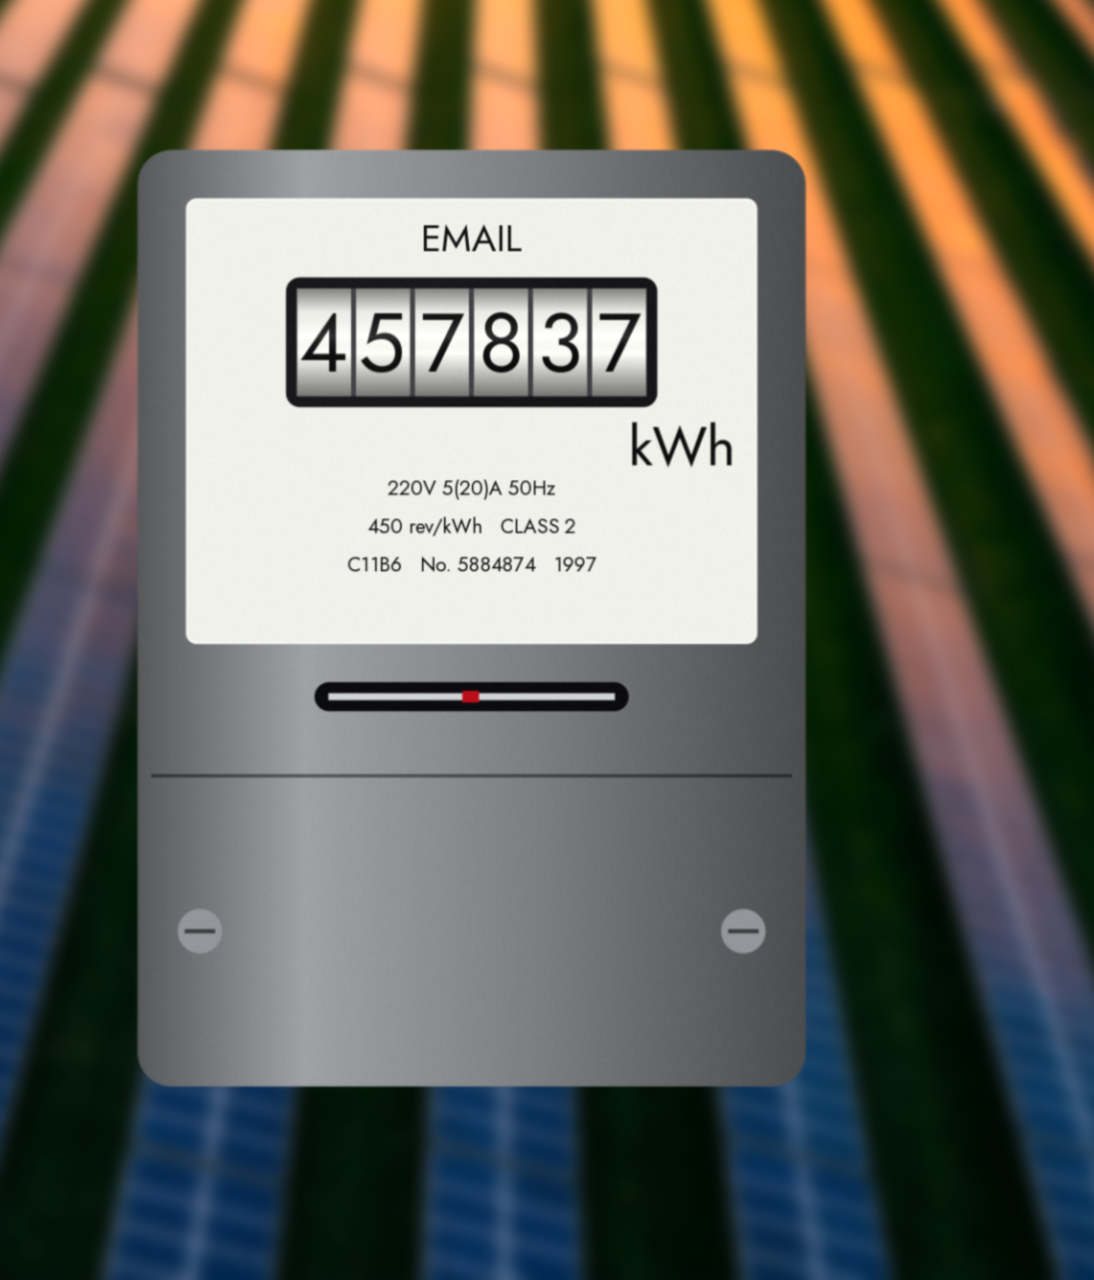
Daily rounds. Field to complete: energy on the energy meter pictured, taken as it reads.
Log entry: 457837 kWh
